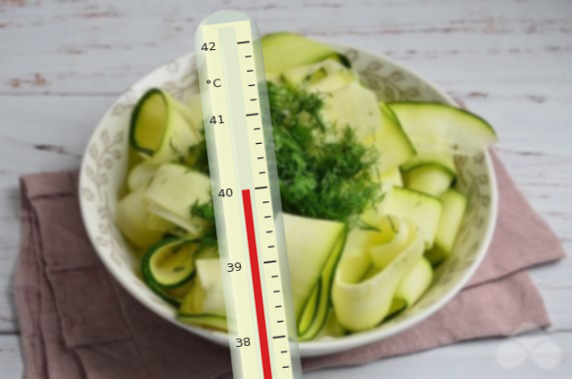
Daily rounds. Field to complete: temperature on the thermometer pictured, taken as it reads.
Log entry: 40 °C
